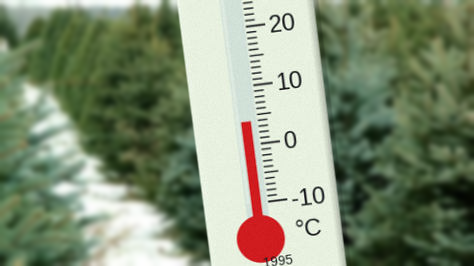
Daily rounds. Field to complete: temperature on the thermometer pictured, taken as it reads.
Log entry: 4 °C
